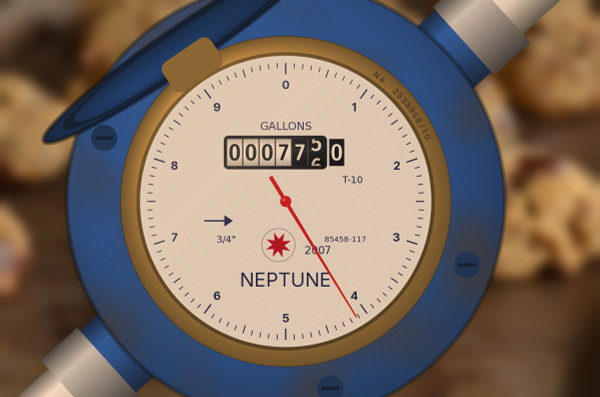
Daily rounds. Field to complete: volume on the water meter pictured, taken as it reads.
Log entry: 7754.1 gal
